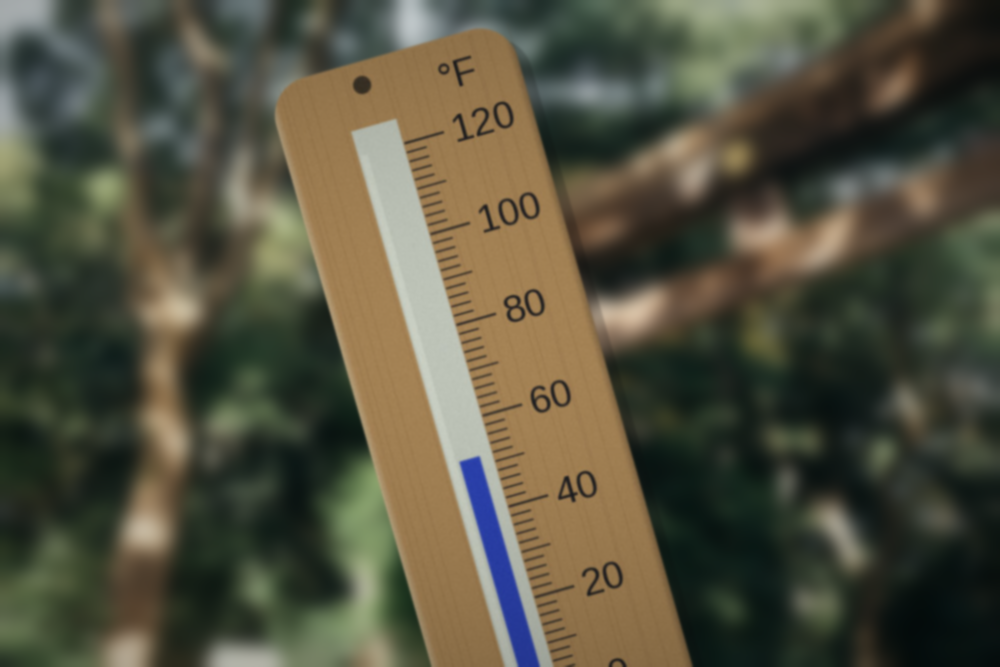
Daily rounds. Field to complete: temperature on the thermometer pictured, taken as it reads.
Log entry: 52 °F
